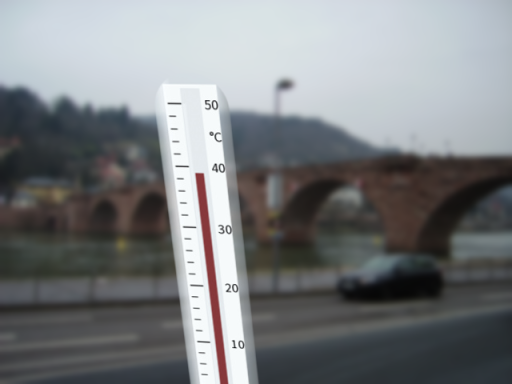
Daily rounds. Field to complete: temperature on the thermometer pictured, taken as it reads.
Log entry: 39 °C
